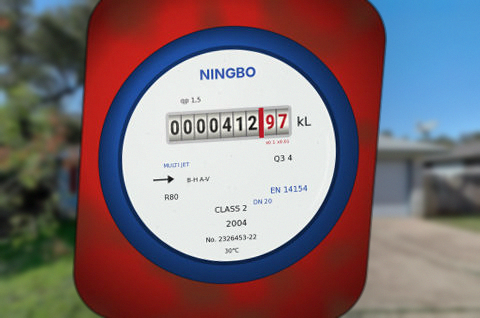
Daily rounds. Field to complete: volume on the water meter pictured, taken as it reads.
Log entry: 412.97 kL
